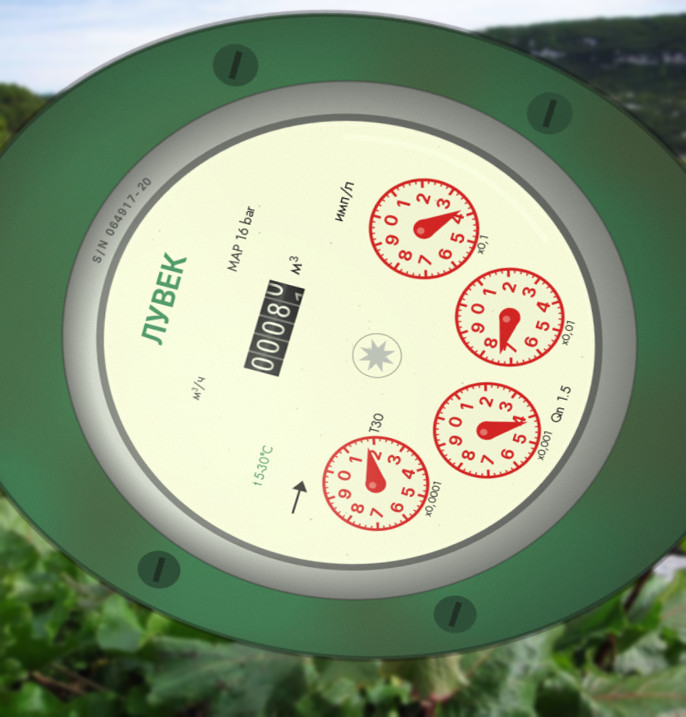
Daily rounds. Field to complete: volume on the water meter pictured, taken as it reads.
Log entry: 80.3741 m³
